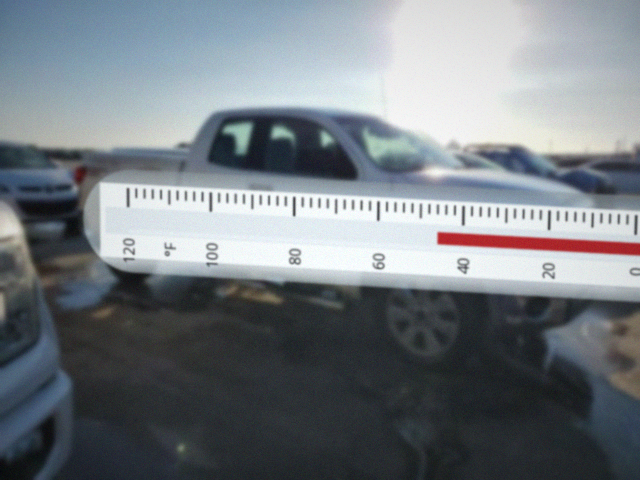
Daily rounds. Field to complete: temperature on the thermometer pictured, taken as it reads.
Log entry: 46 °F
